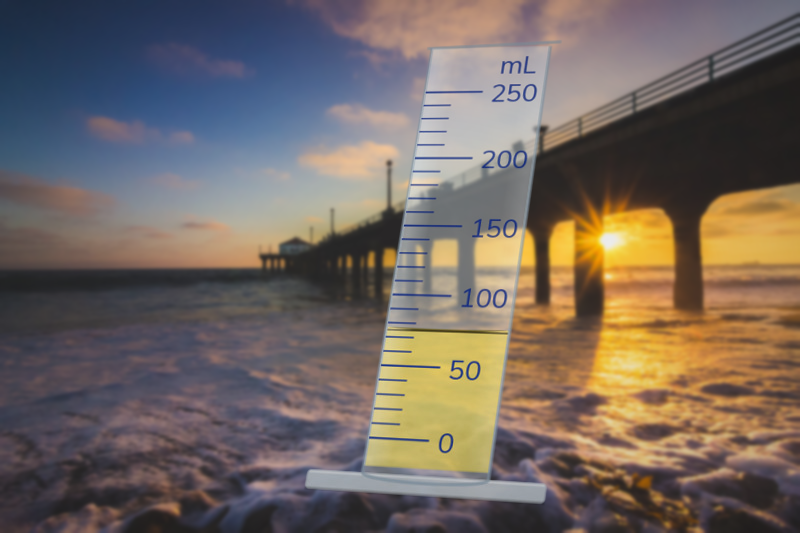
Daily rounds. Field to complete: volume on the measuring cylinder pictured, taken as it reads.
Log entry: 75 mL
